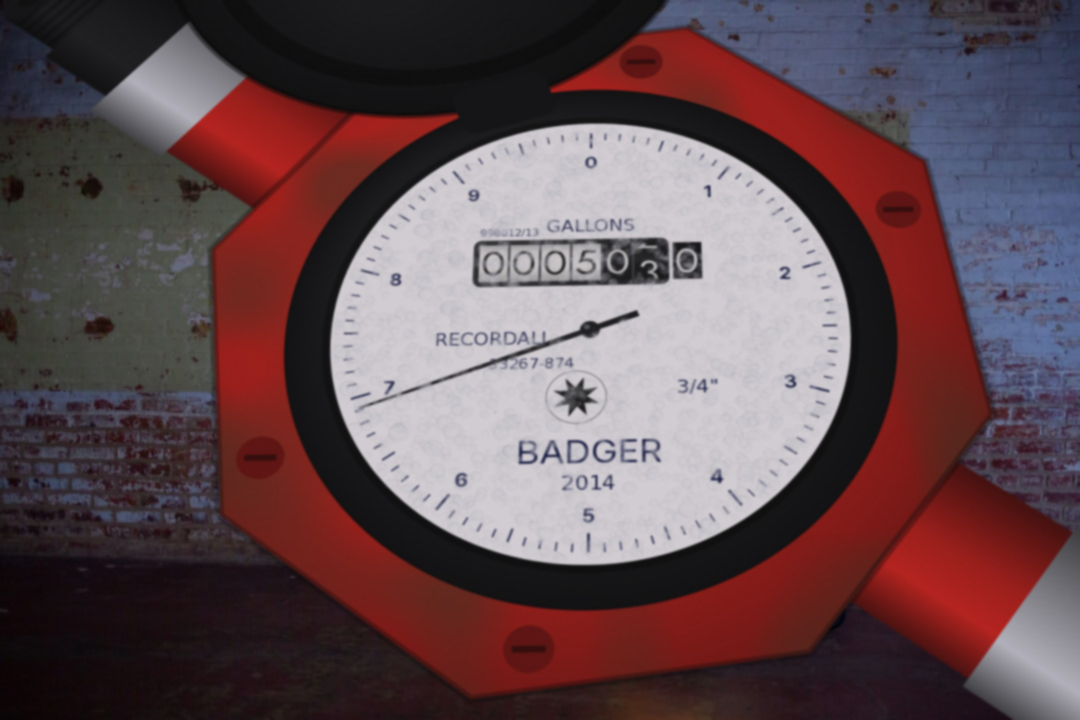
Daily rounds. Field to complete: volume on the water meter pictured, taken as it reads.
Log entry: 5026.9 gal
